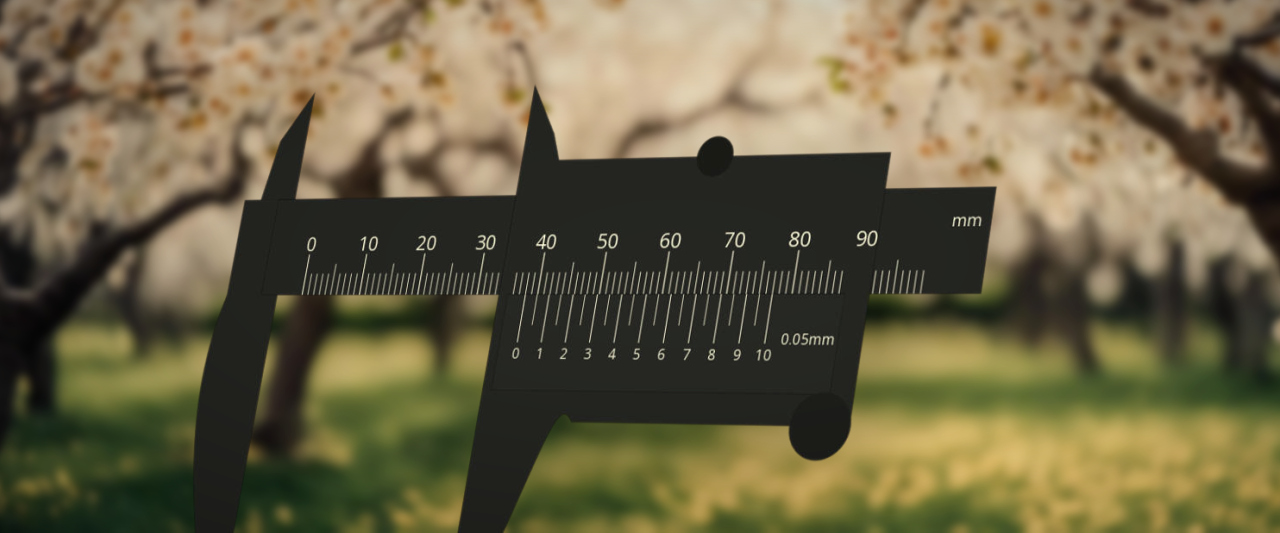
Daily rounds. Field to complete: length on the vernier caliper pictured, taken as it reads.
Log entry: 38.0 mm
